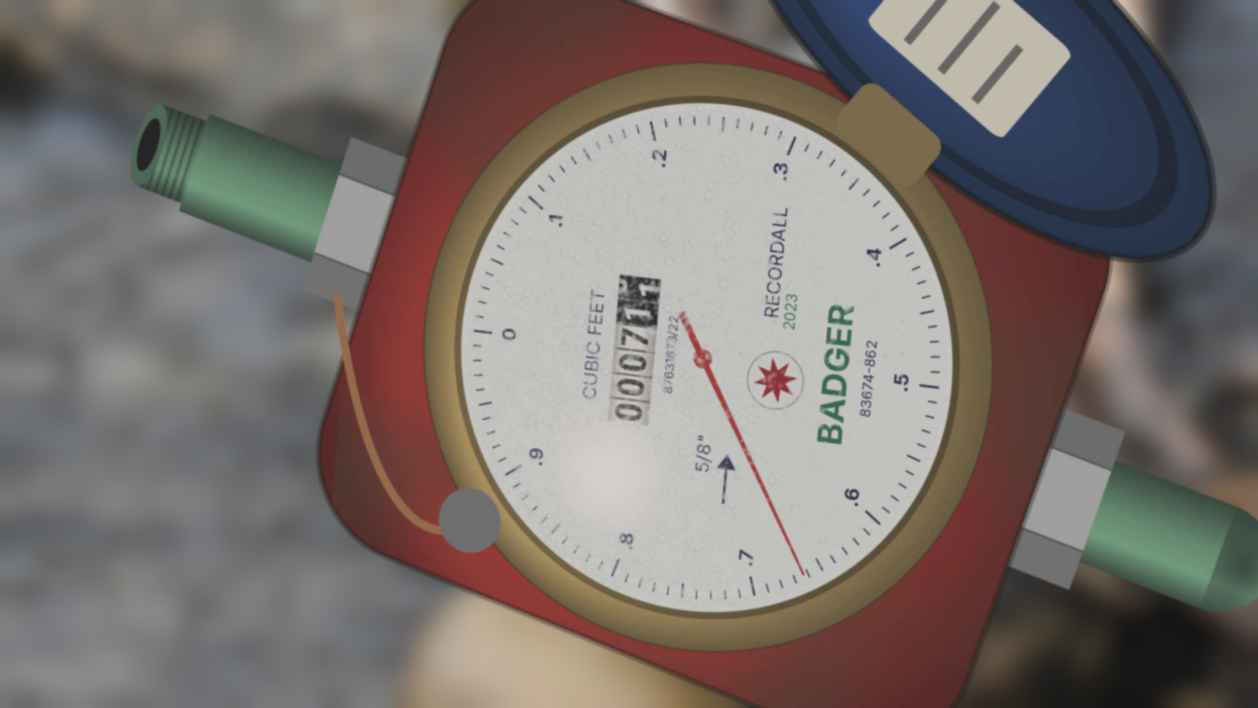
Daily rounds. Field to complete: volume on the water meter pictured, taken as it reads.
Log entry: 710.66 ft³
